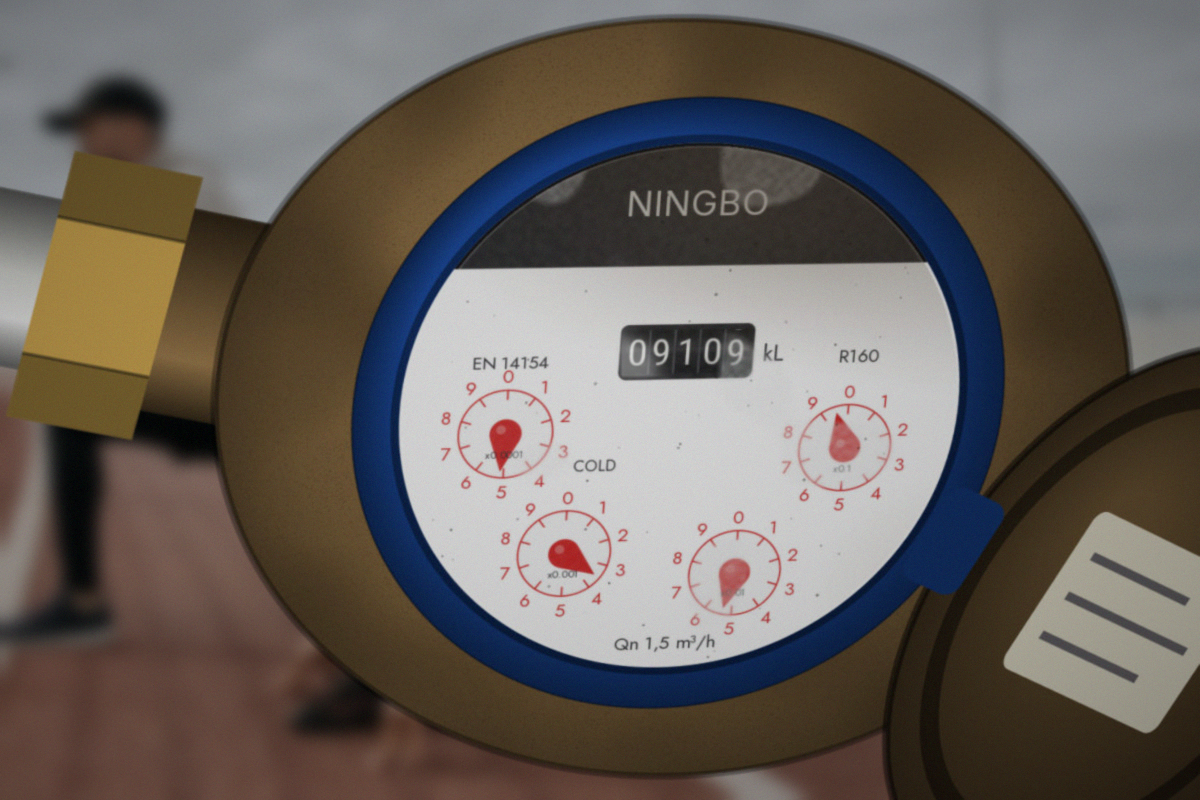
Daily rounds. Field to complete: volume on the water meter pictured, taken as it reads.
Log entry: 9108.9535 kL
